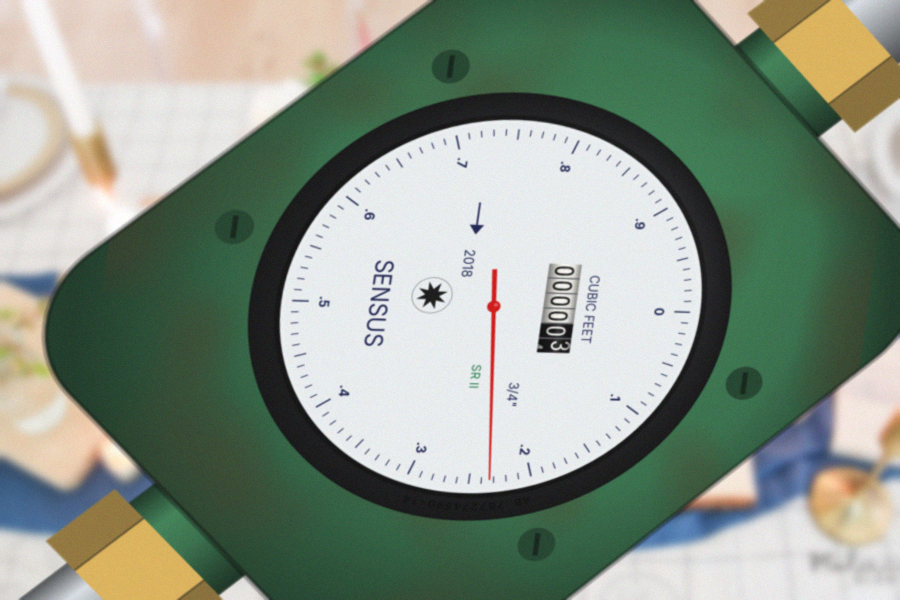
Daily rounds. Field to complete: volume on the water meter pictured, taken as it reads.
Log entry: 3.23 ft³
